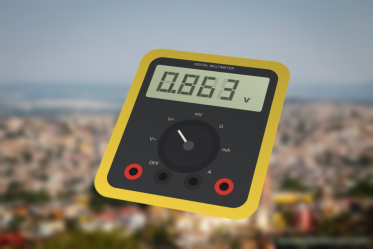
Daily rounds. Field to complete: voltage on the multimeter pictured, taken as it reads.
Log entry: 0.863 V
